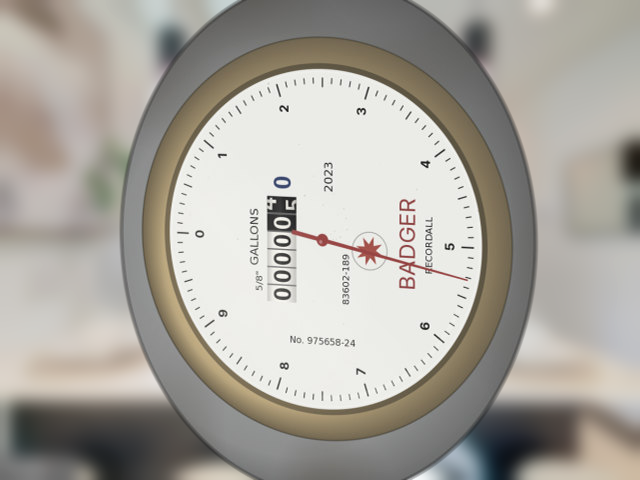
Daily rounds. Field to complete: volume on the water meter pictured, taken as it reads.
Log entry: 45.3 gal
